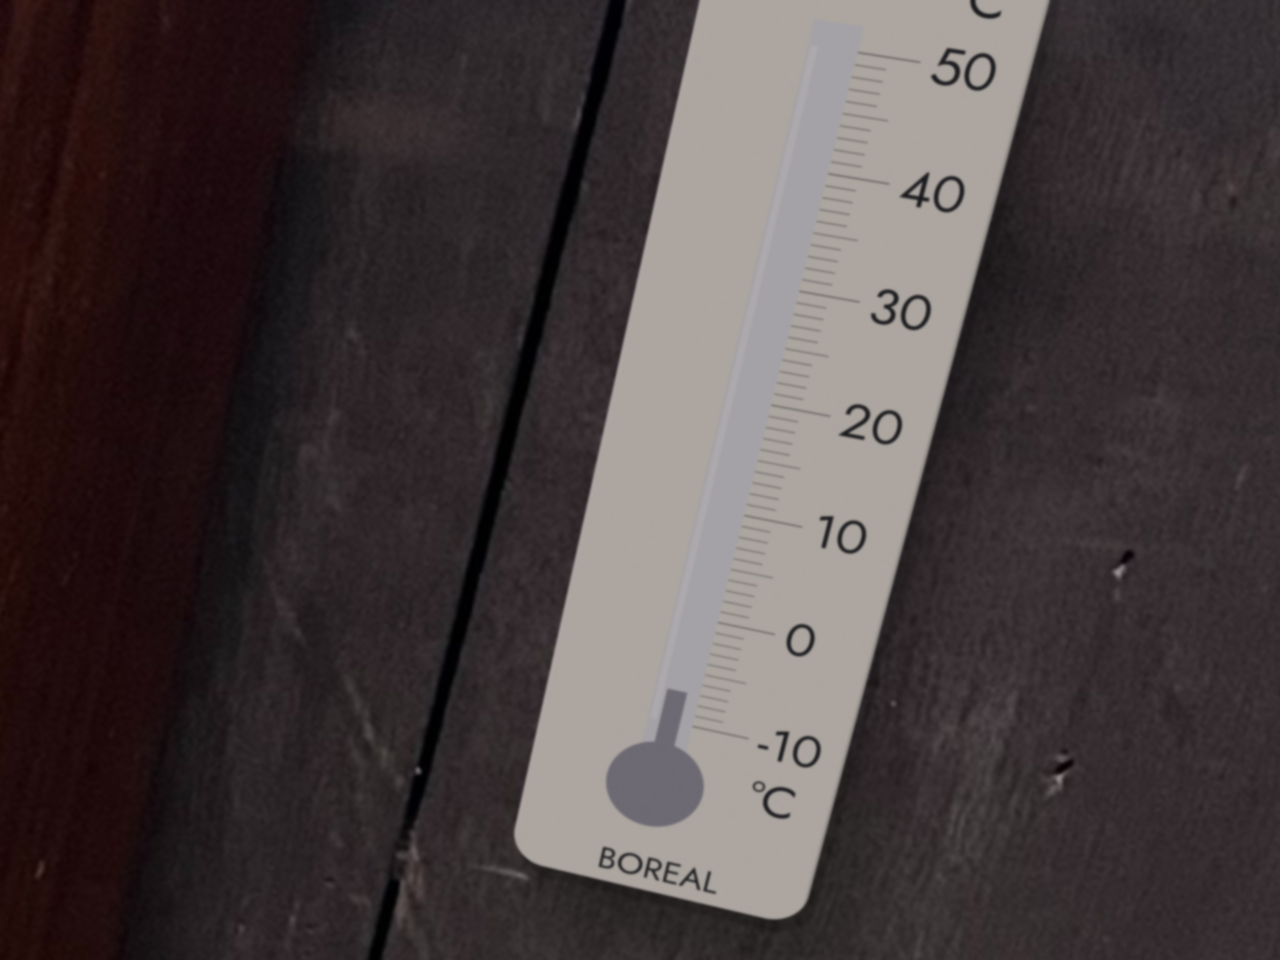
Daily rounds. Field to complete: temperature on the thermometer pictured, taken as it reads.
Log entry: -7 °C
